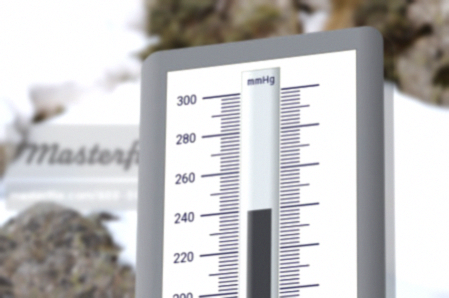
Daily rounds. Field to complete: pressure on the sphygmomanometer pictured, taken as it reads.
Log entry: 240 mmHg
